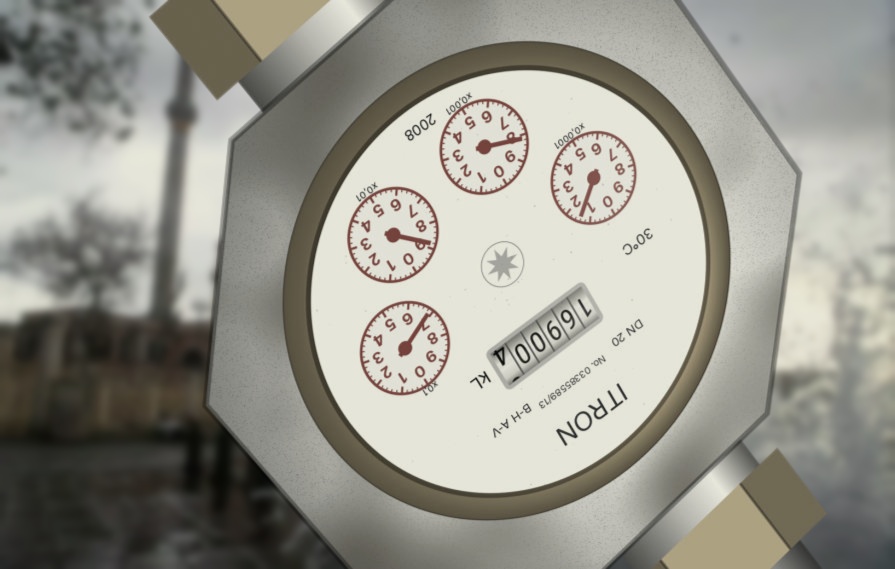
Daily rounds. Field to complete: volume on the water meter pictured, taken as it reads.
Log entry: 169003.6881 kL
